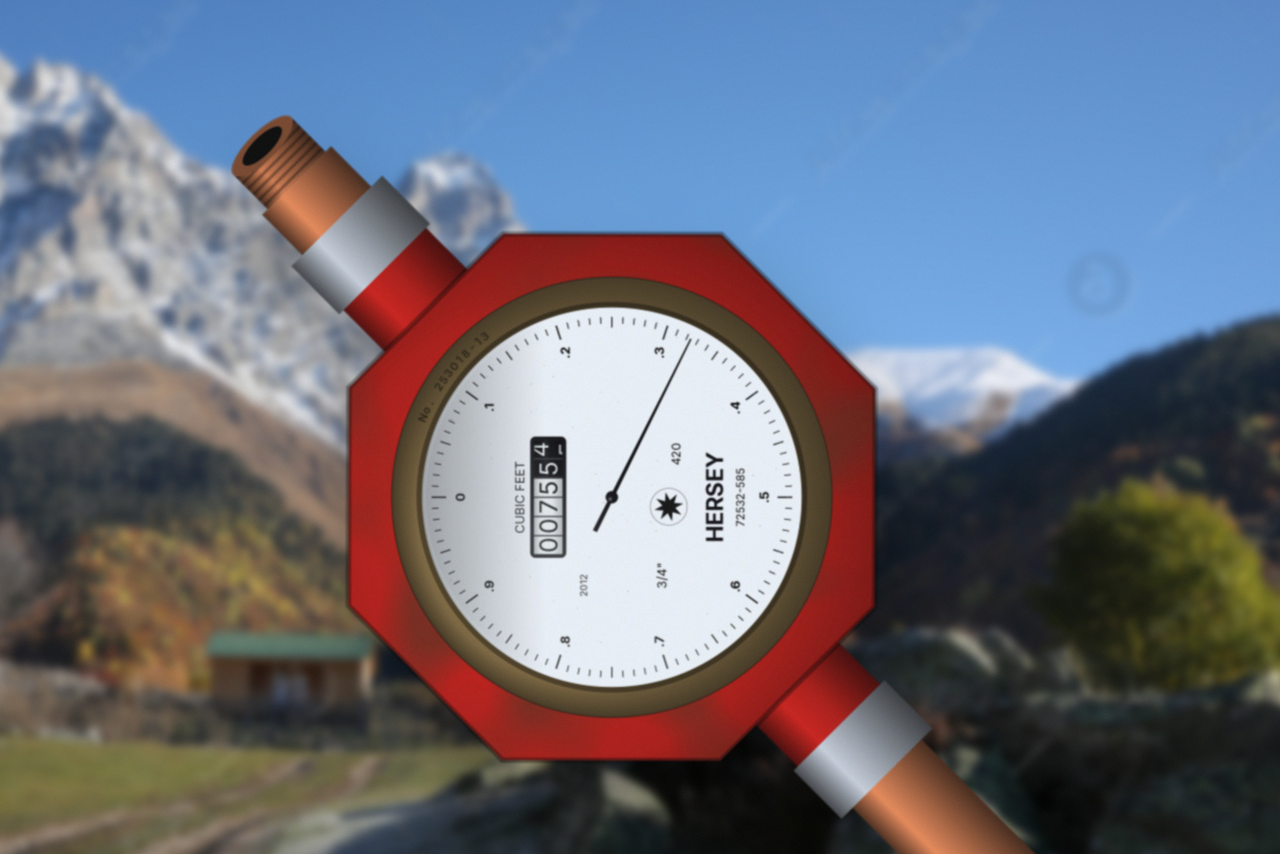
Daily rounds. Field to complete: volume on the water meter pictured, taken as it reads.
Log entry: 7554.32 ft³
